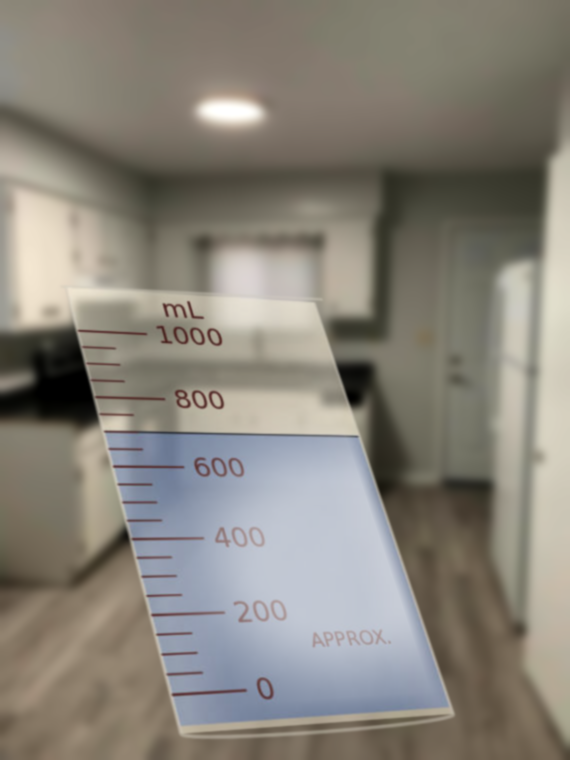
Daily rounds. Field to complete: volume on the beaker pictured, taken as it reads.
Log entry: 700 mL
